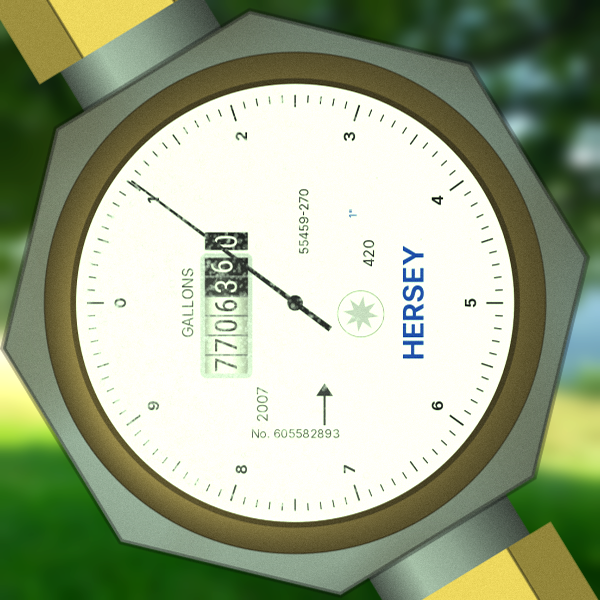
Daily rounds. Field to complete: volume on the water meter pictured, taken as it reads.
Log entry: 7706361.0 gal
